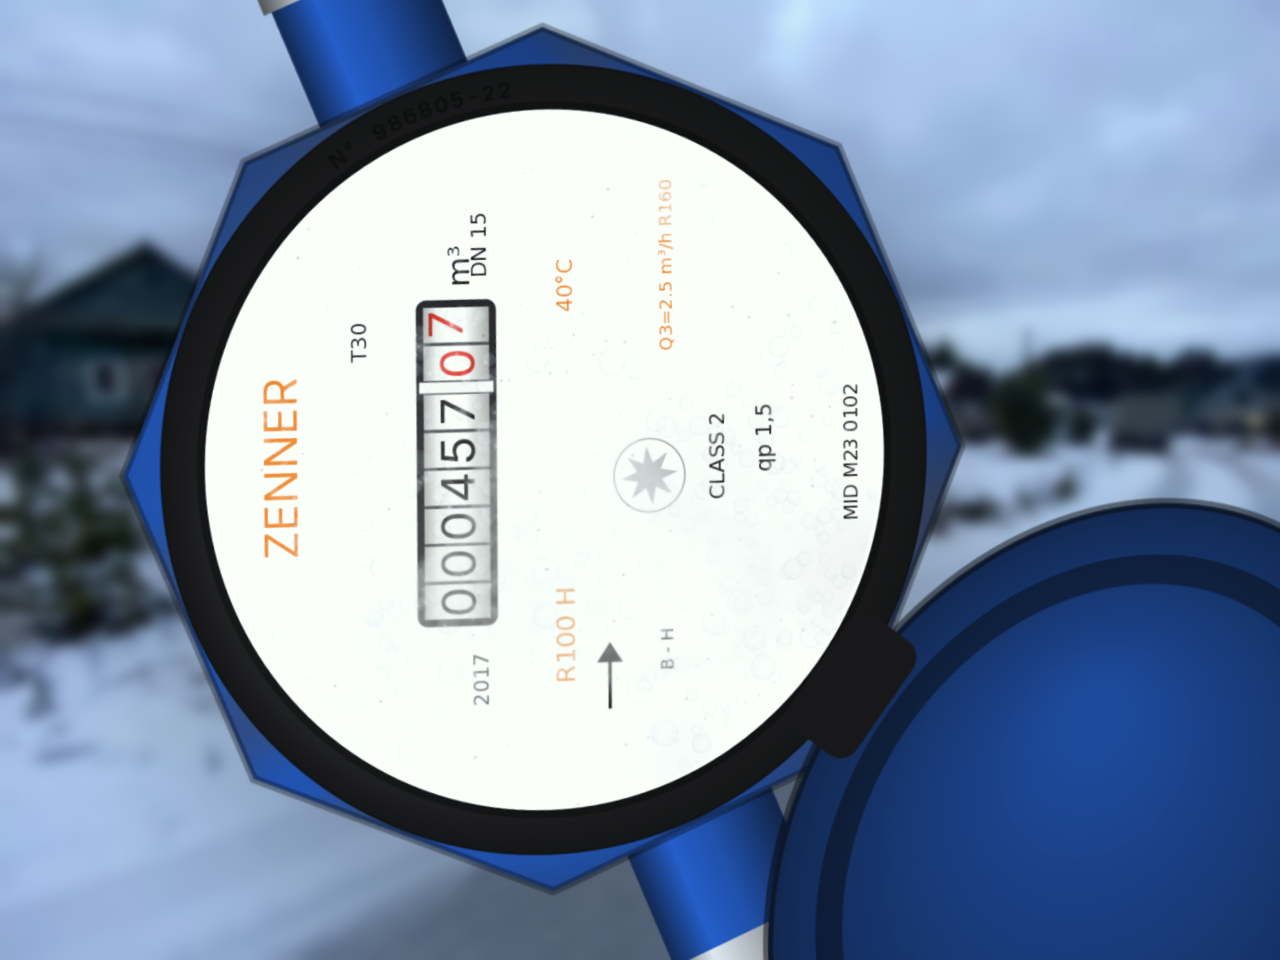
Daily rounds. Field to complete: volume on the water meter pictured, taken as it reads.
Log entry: 457.07 m³
